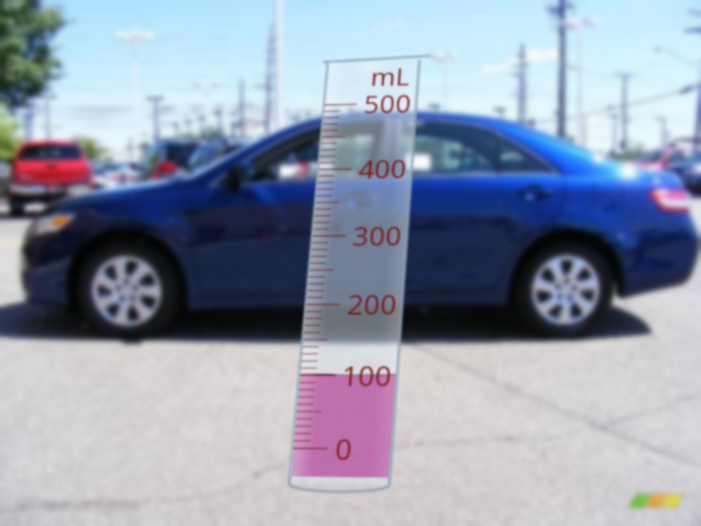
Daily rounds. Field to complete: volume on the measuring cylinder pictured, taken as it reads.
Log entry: 100 mL
